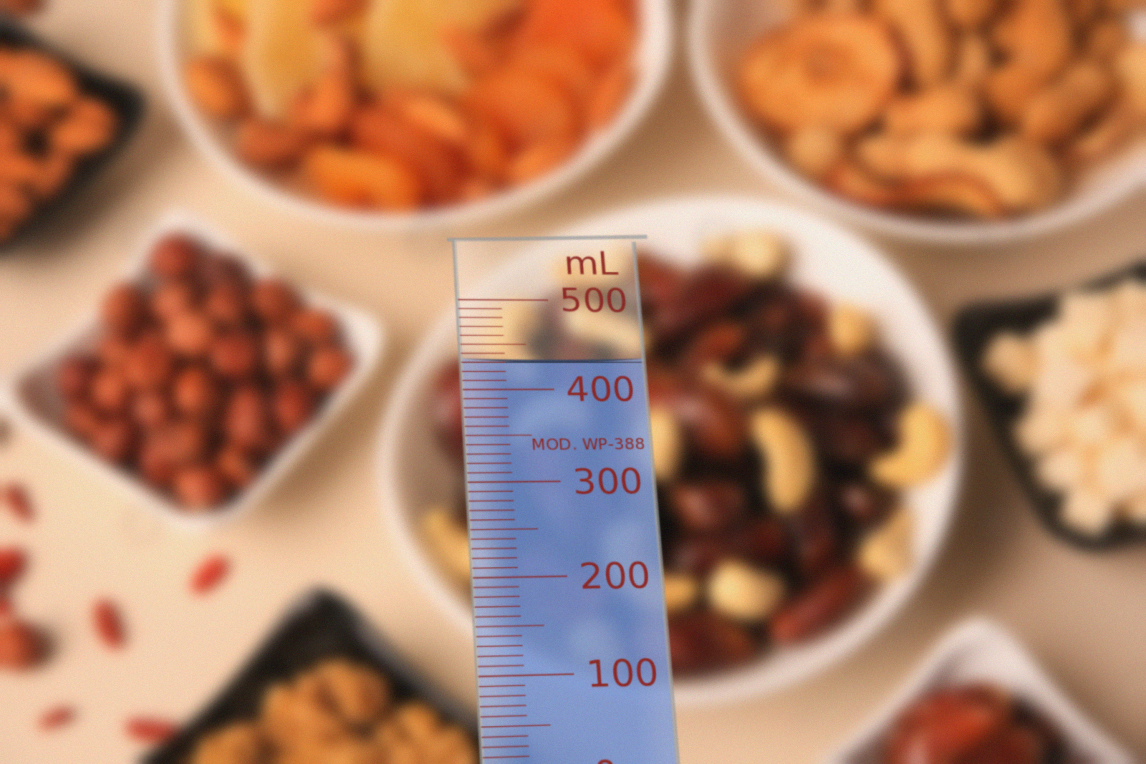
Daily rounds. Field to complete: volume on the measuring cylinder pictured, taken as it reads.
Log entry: 430 mL
